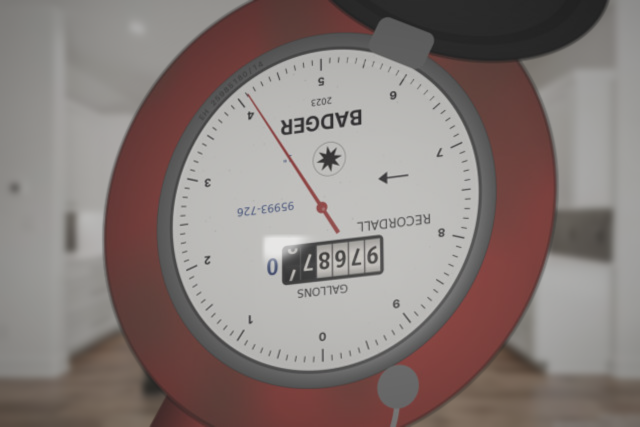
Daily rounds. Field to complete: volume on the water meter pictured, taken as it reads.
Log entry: 9768774.1 gal
